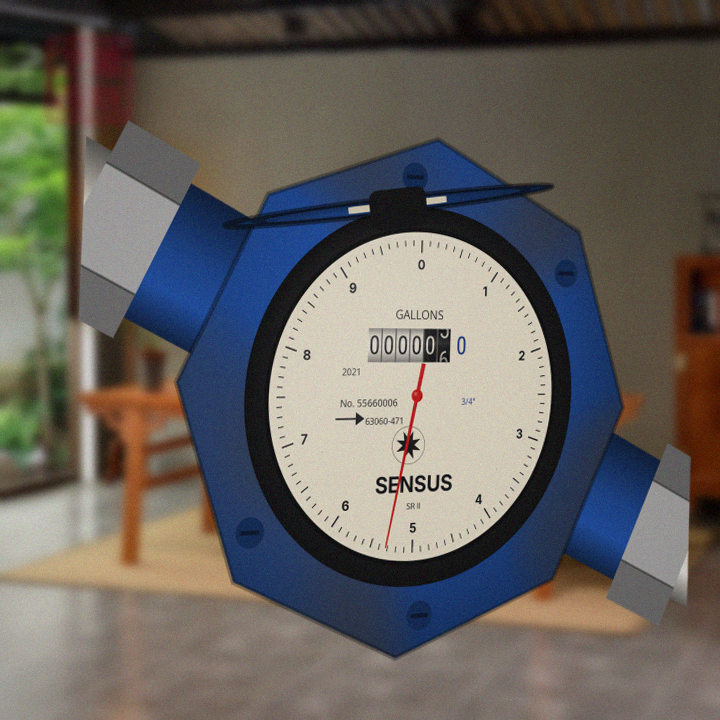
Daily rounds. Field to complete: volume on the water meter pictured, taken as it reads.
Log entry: 55.3 gal
